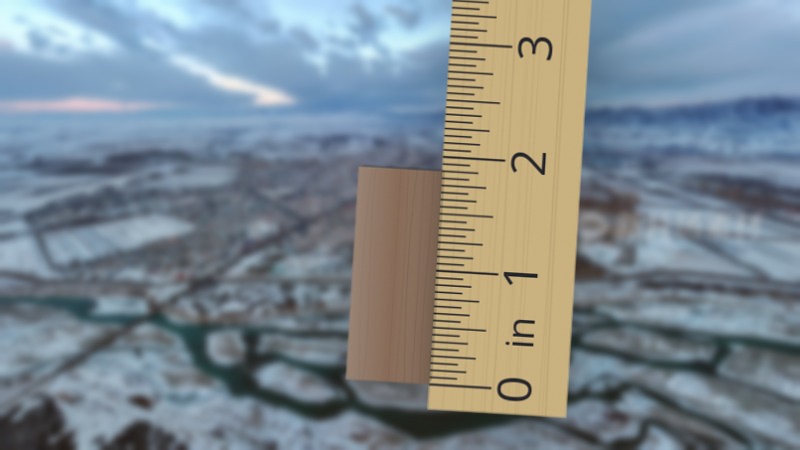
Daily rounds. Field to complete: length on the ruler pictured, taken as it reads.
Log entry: 1.875 in
